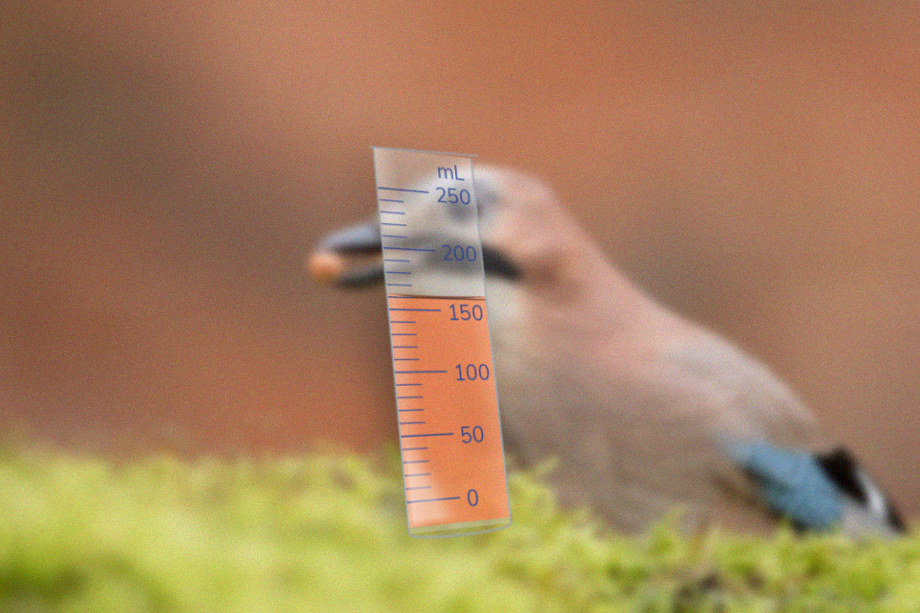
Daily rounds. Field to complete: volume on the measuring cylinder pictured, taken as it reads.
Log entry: 160 mL
